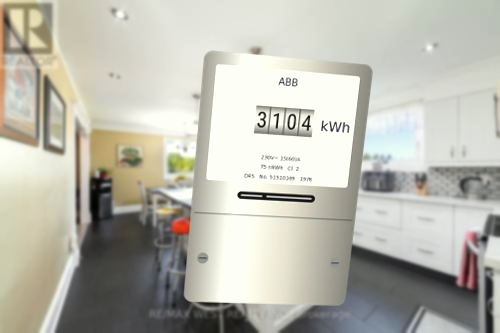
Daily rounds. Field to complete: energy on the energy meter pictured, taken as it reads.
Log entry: 3104 kWh
